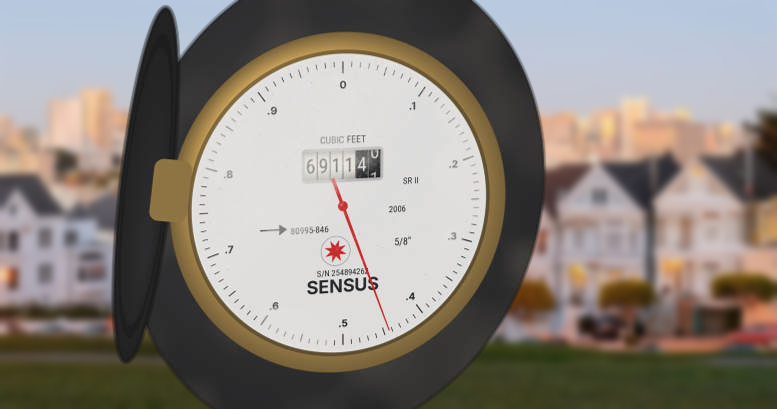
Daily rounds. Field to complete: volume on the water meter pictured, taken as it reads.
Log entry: 691140.44 ft³
